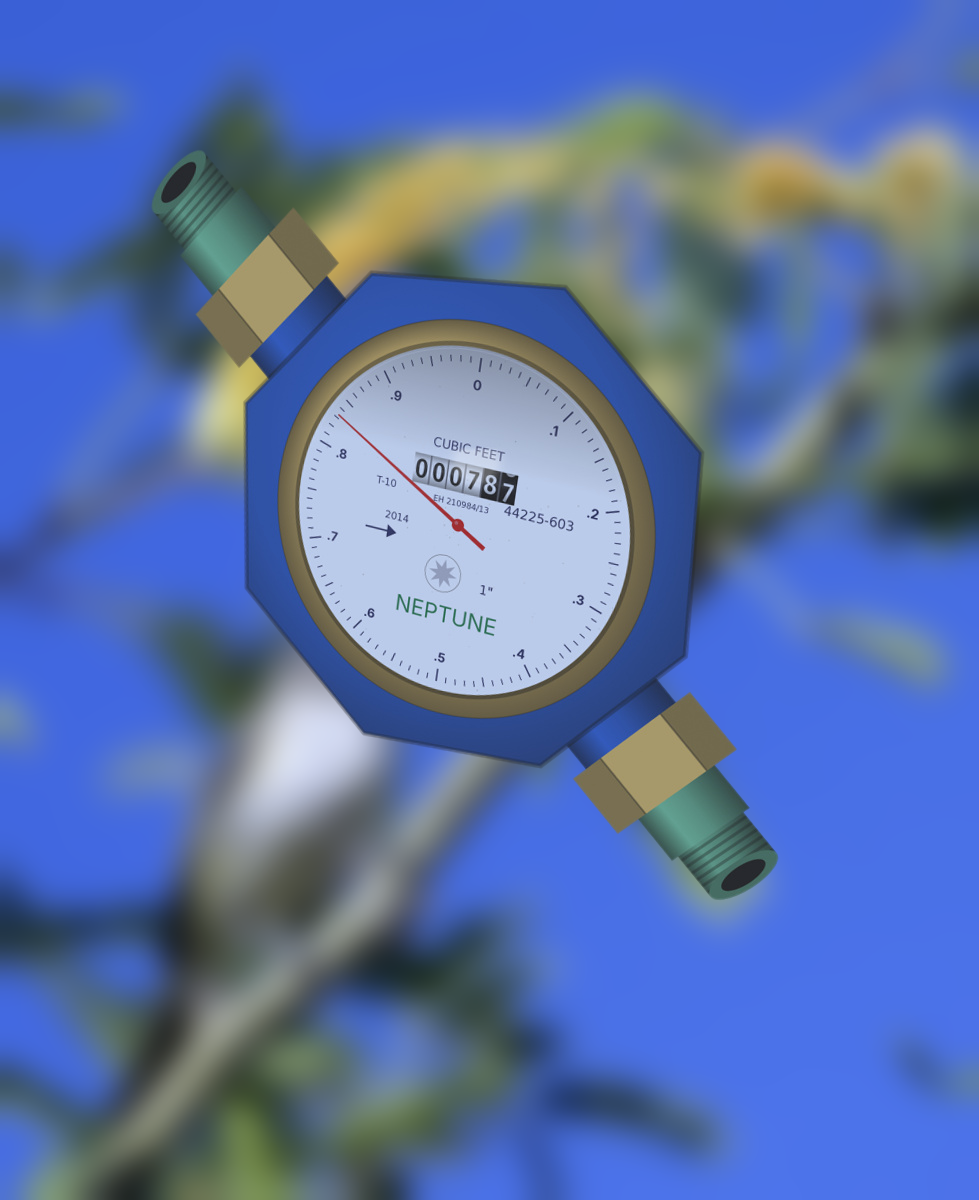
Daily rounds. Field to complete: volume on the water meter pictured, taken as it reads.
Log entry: 786.83 ft³
